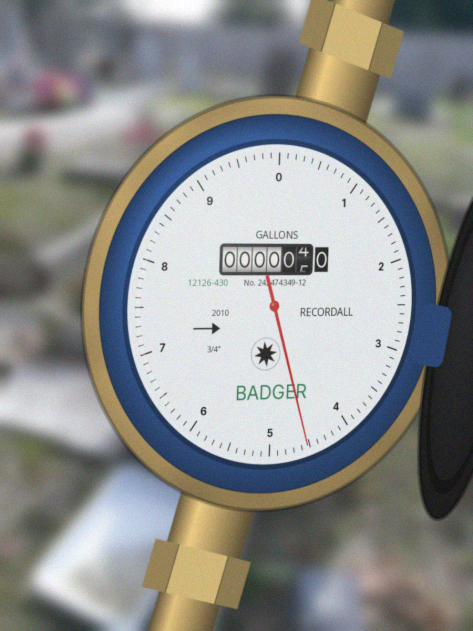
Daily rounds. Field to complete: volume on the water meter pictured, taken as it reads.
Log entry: 44.5 gal
